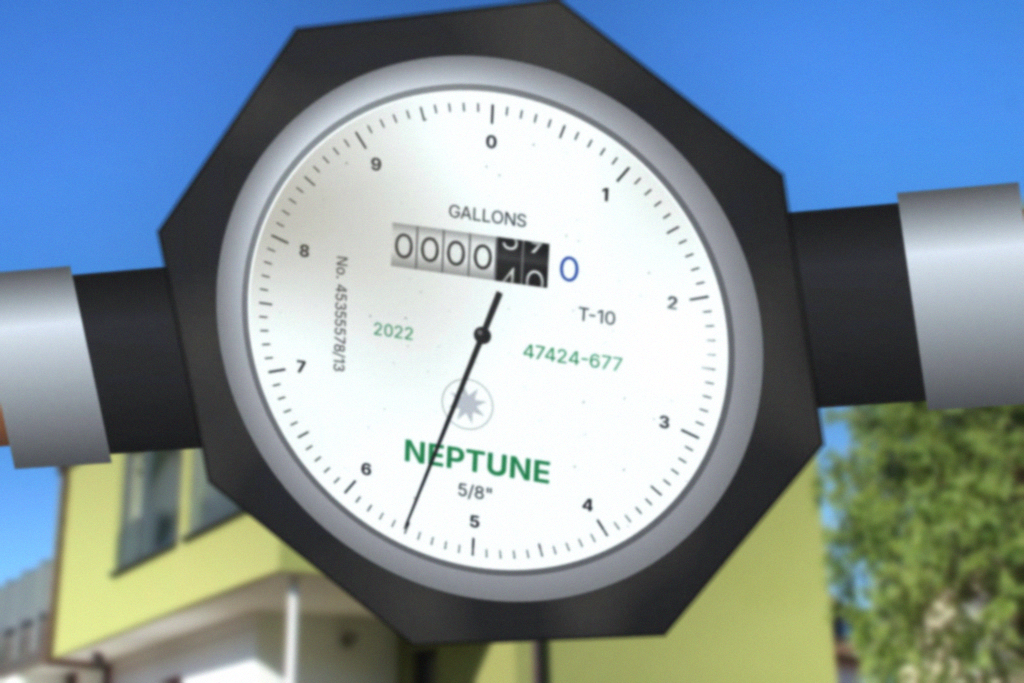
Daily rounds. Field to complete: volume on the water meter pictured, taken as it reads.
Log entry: 395.5 gal
